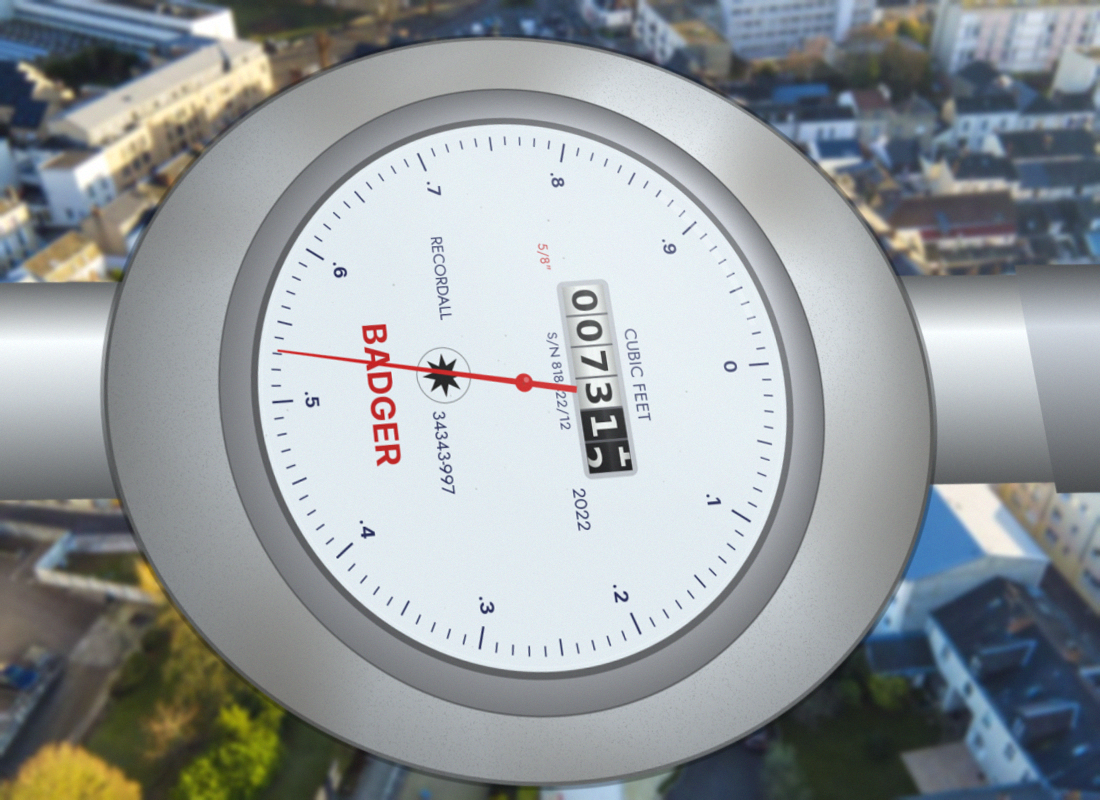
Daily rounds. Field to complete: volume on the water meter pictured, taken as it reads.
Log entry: 7311.53 ft³
